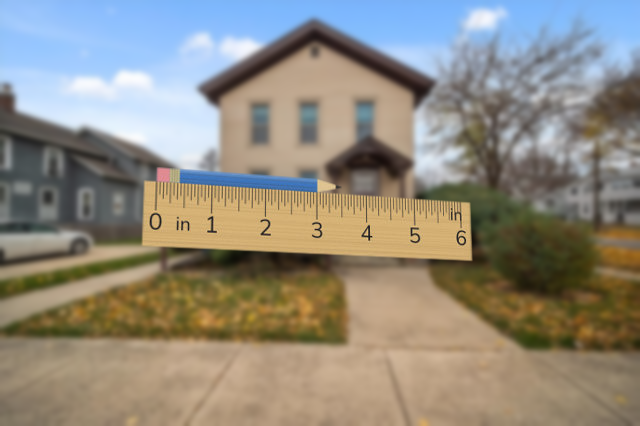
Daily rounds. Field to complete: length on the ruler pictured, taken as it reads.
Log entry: 3.5 in
